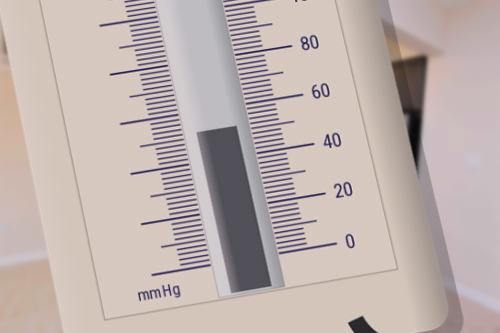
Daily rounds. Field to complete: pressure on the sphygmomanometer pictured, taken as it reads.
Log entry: 52 mmHg
